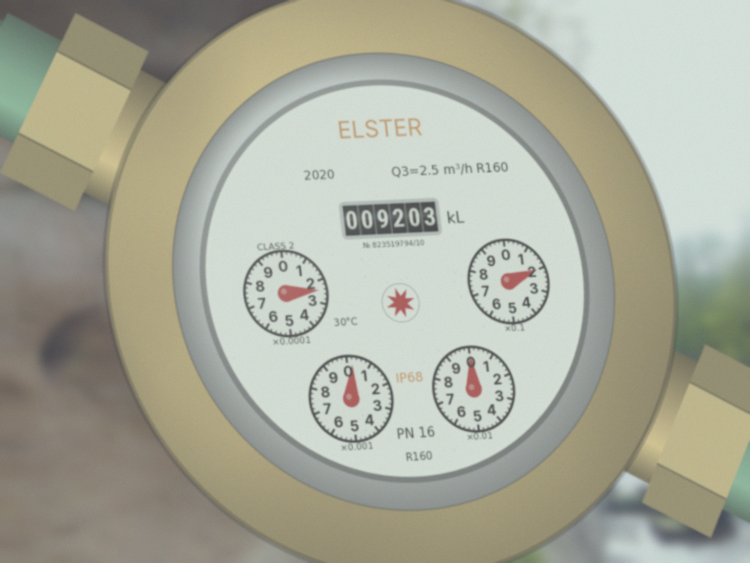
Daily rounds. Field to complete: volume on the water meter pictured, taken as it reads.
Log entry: 9203.2002 kL
